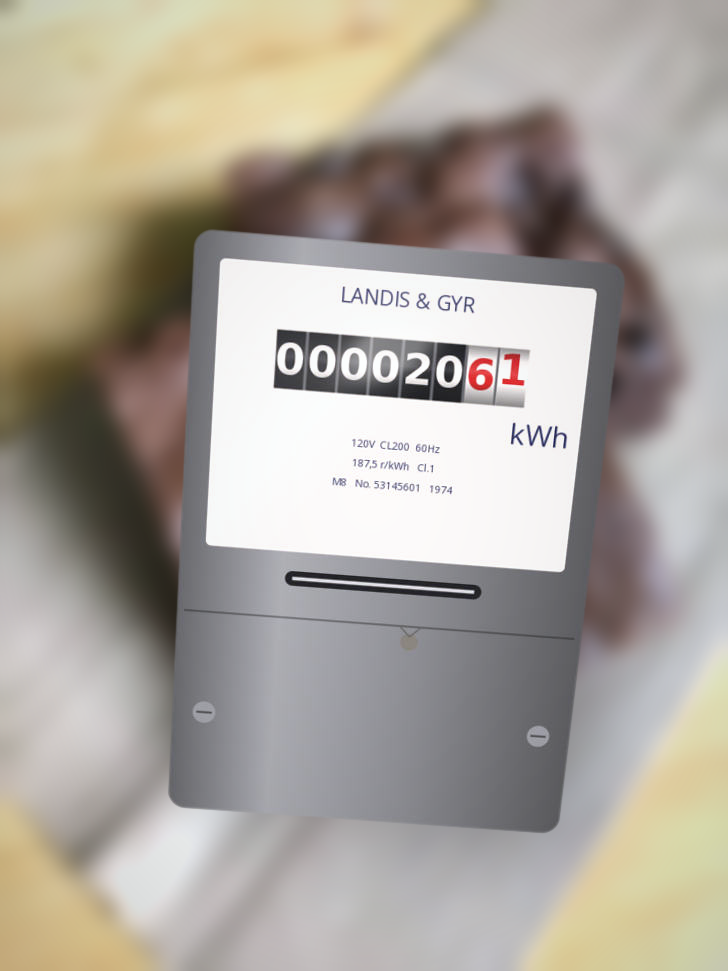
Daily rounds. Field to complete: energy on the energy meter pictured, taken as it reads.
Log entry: 20.61 kWh
